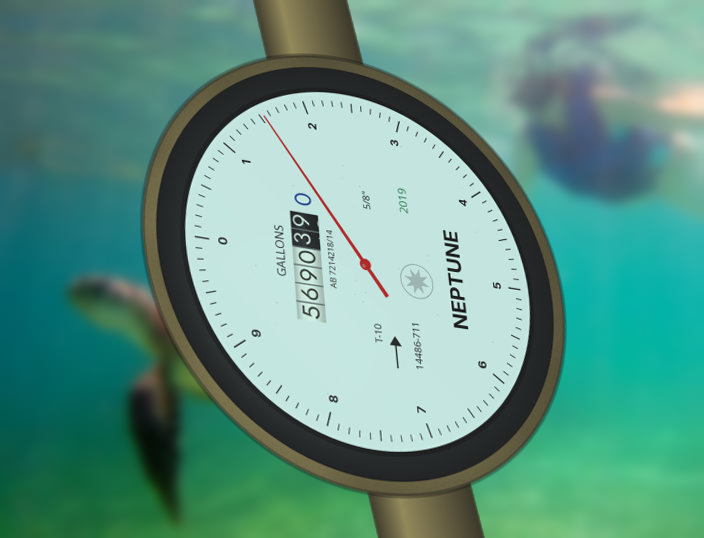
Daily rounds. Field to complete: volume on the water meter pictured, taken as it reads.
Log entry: 5690391.5 gal
